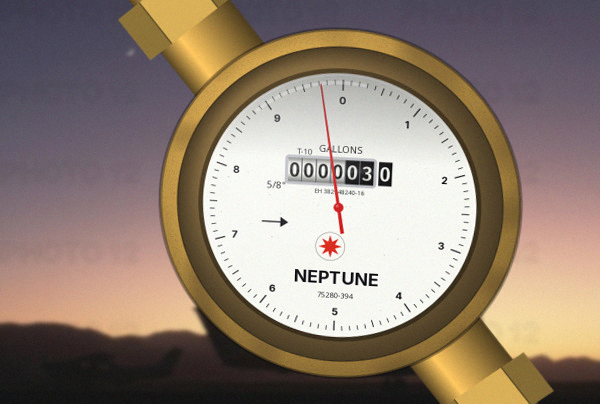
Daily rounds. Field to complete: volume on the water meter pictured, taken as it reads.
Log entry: 29.7 gal
